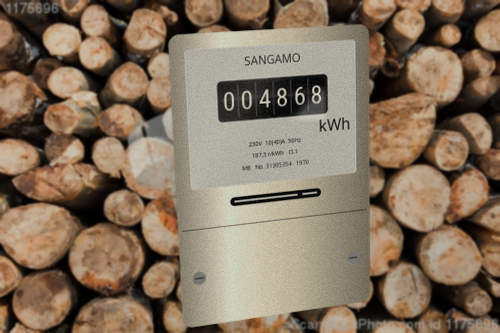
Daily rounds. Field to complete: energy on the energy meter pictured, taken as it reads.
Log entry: 4868 kWh
